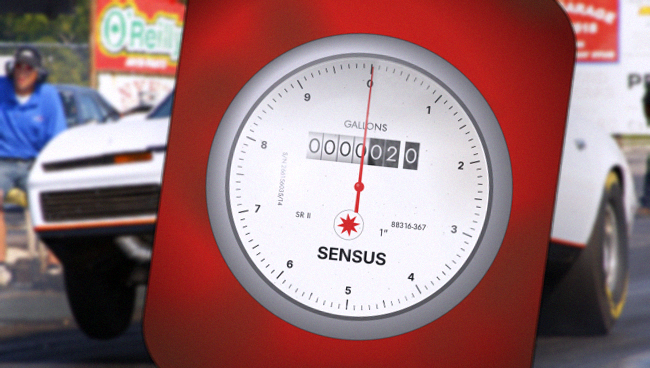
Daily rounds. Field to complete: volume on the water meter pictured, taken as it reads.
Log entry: 20.0 gal
